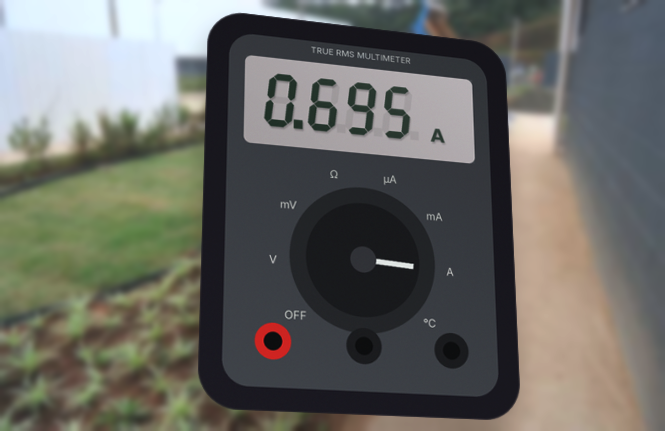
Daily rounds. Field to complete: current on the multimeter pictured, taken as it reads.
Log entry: 0.695 A
